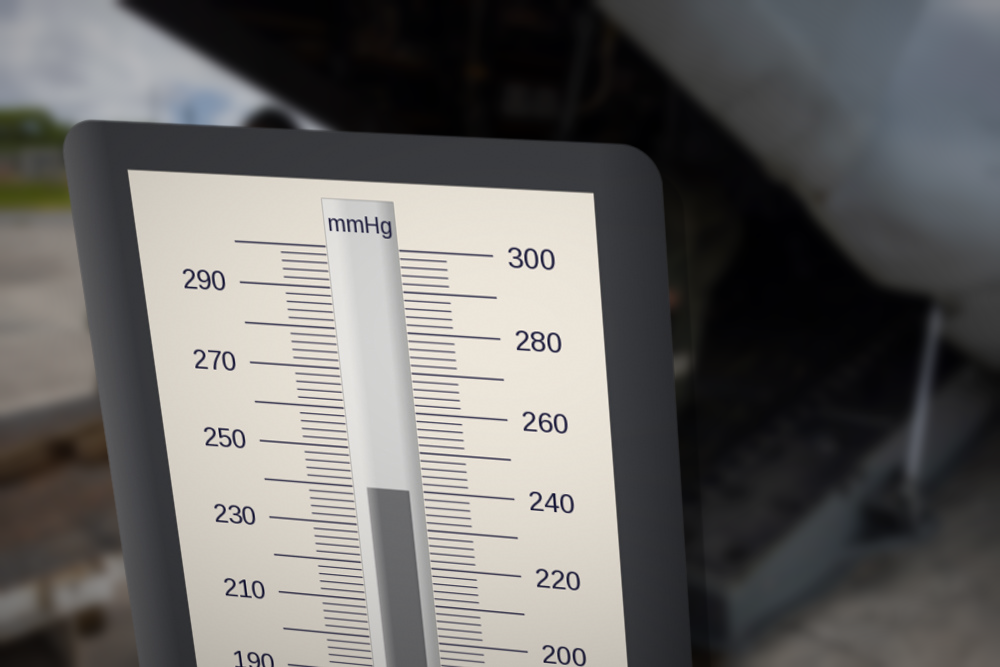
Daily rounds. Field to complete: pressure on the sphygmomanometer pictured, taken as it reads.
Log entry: 240 mmHg
